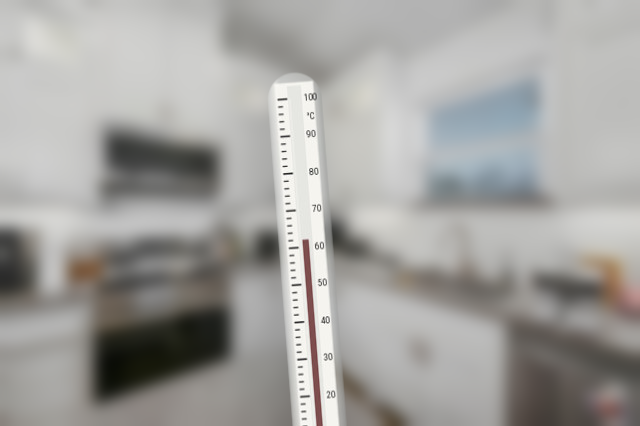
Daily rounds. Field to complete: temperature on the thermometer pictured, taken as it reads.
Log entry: 62 °C
